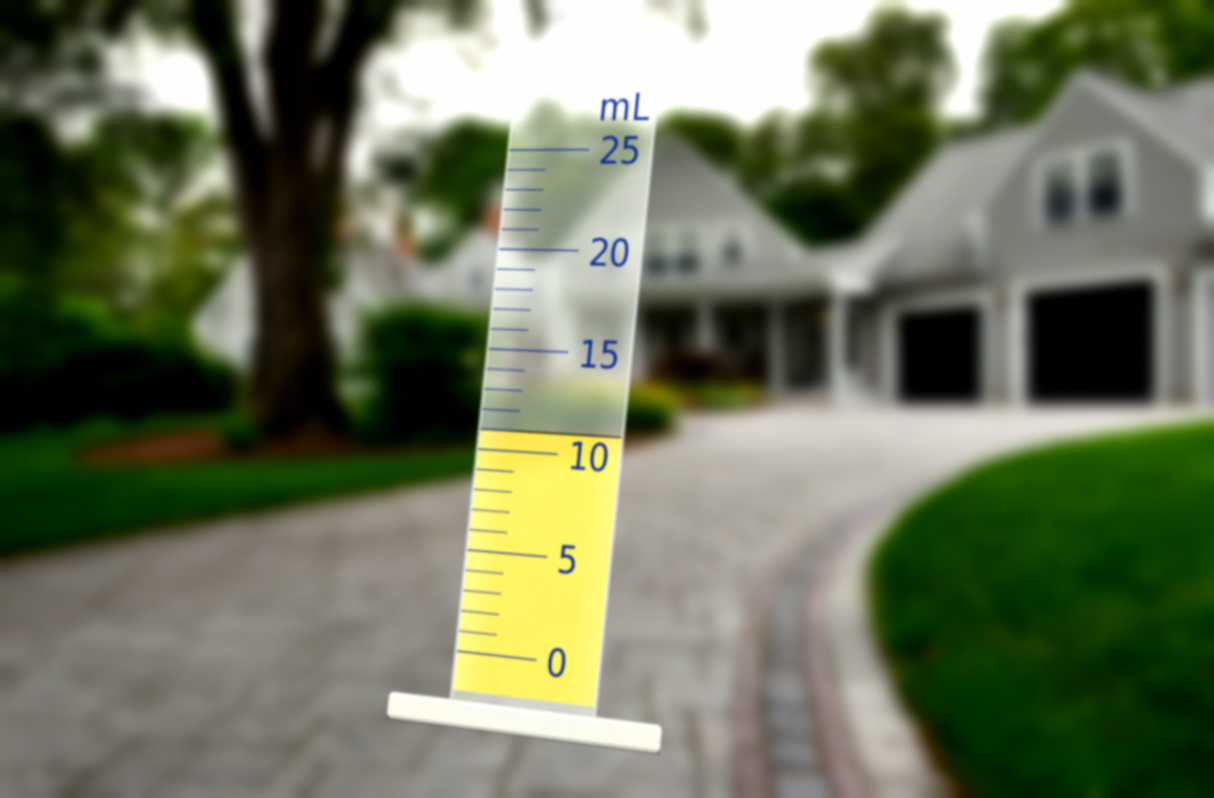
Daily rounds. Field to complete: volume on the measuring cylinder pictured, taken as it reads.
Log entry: 11 mL
